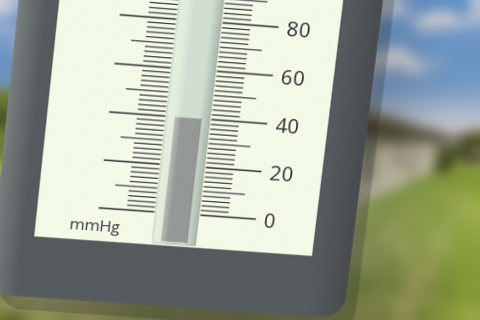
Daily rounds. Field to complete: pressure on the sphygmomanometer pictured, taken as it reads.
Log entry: 40 mmHg
